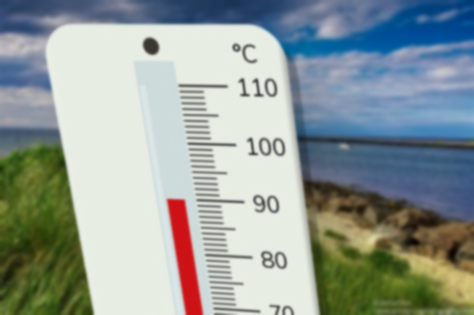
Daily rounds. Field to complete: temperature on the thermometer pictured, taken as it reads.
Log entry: 90 °C
